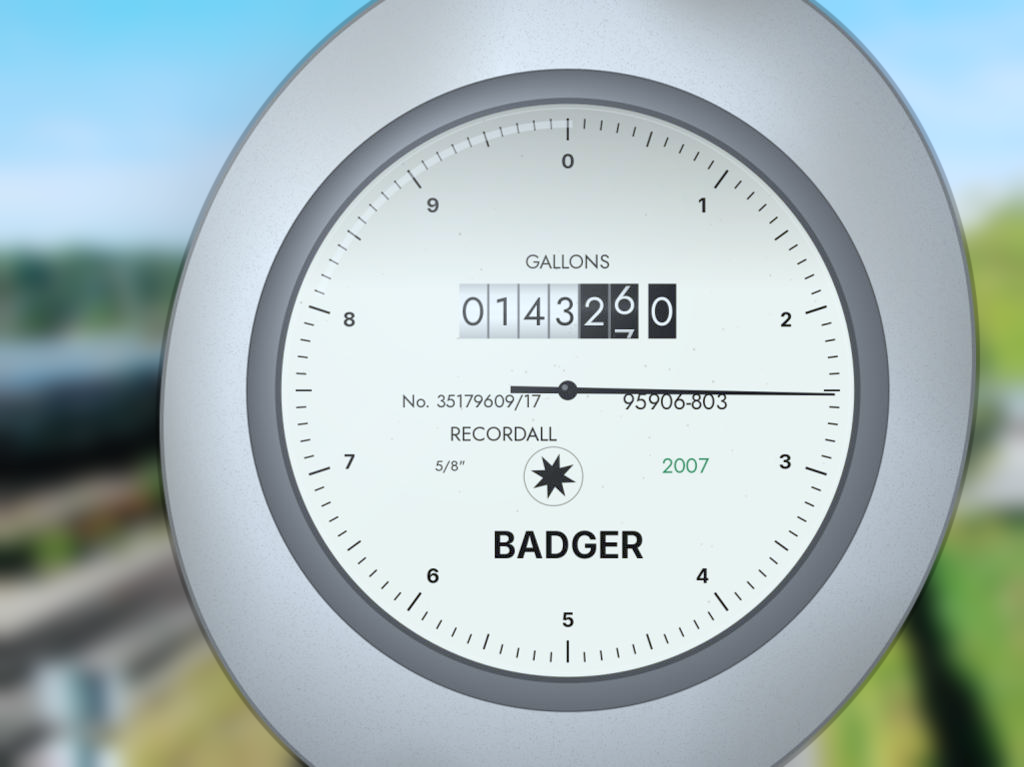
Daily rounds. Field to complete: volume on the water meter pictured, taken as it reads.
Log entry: 143262.5 gal
